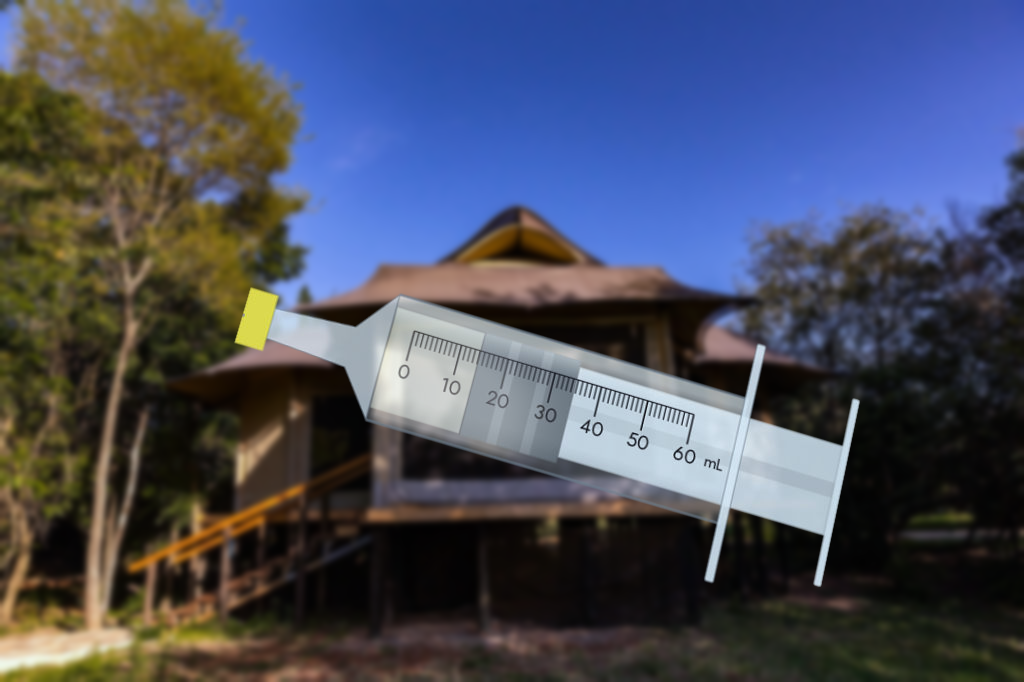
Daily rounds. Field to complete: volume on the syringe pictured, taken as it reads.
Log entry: 14 mL
